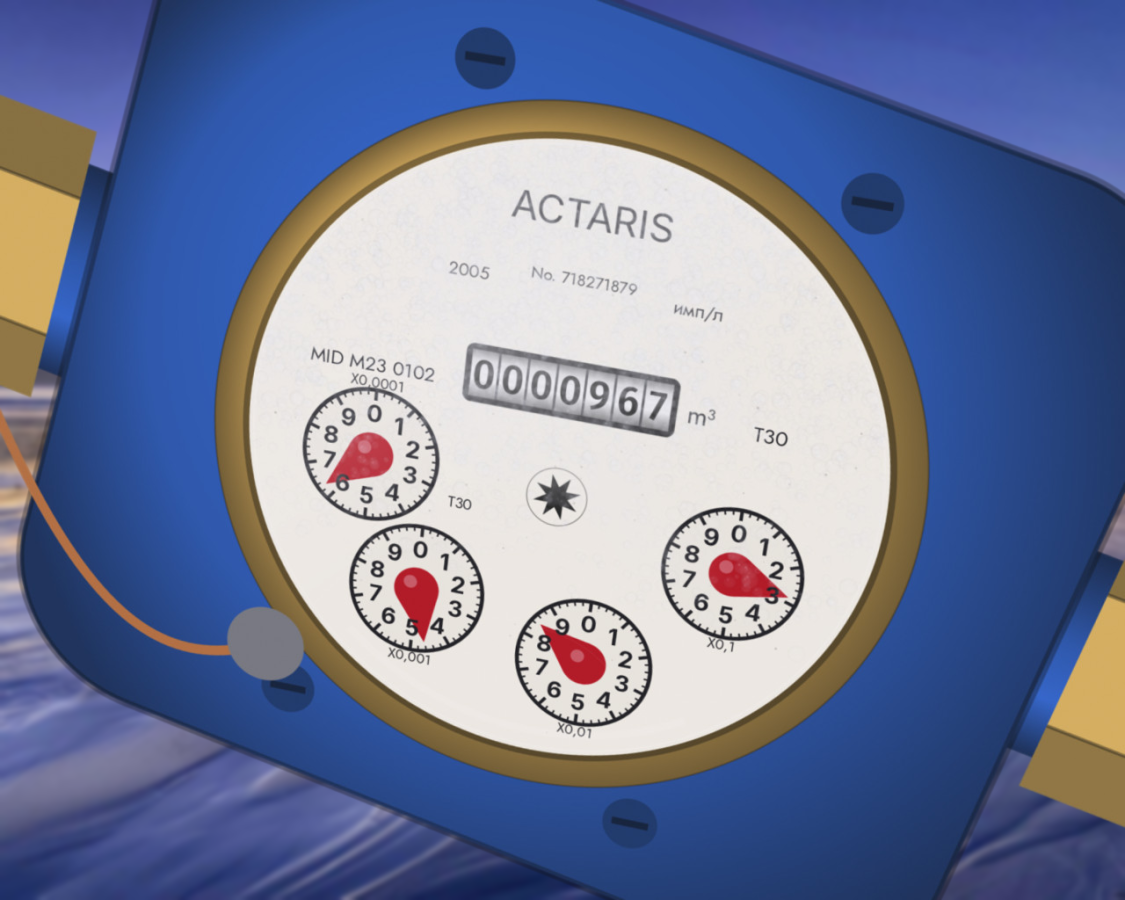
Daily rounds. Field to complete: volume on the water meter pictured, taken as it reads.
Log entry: 967.2846 m³
